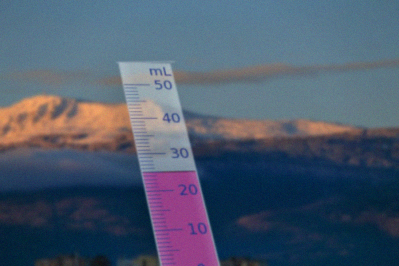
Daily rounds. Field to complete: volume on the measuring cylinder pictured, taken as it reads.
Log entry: 25 mL
